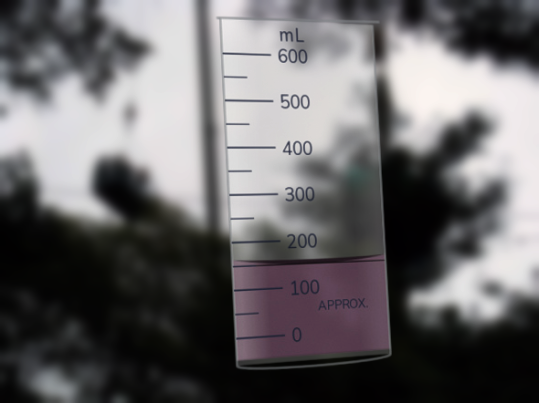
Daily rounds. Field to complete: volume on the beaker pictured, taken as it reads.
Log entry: 150 mL
